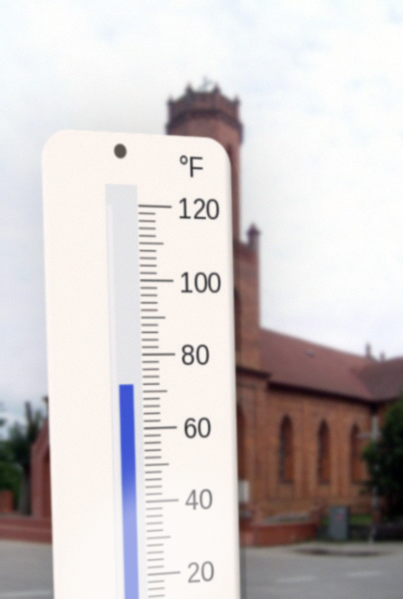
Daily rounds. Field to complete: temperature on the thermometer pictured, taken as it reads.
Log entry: 72 °F
